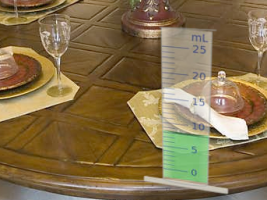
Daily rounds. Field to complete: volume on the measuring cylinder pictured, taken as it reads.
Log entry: 8 mL
